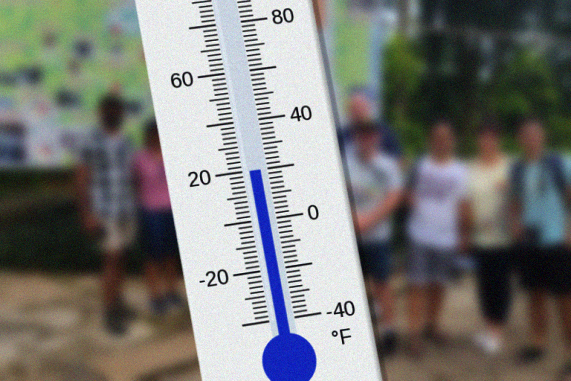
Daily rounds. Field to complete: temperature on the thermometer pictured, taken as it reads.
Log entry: 20 °F
